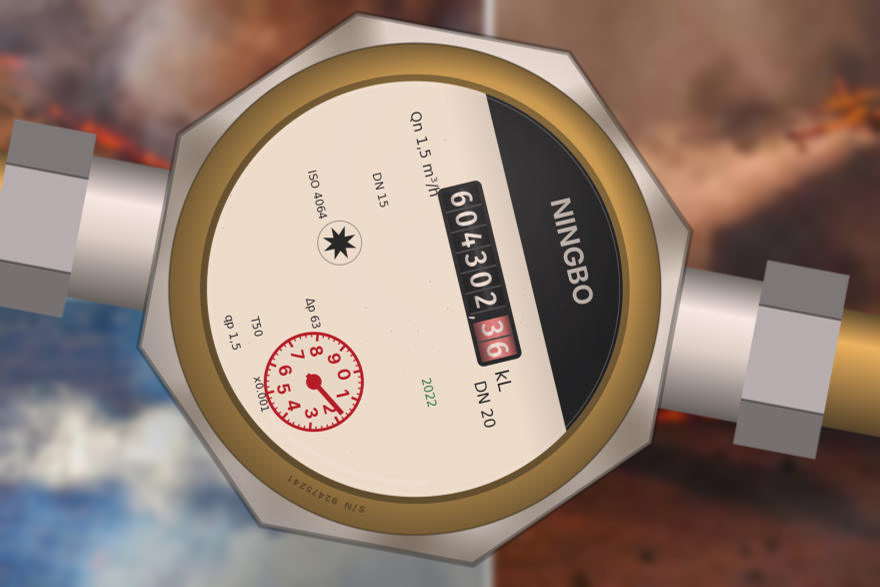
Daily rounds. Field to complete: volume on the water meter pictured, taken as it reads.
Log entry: 604302.361 kL
